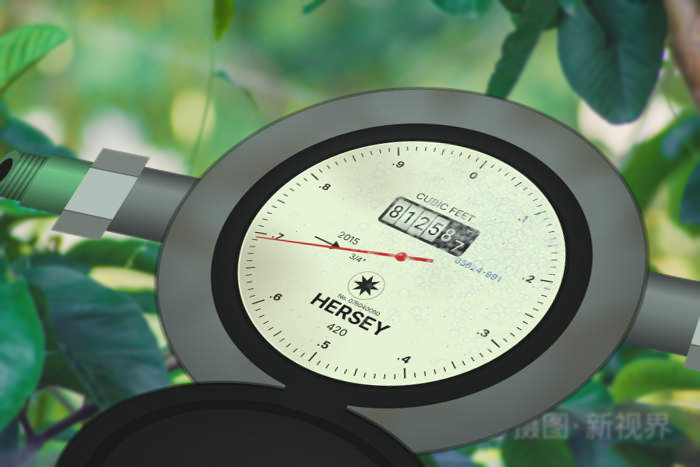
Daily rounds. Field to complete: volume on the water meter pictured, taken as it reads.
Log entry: 812586.69 ft³
